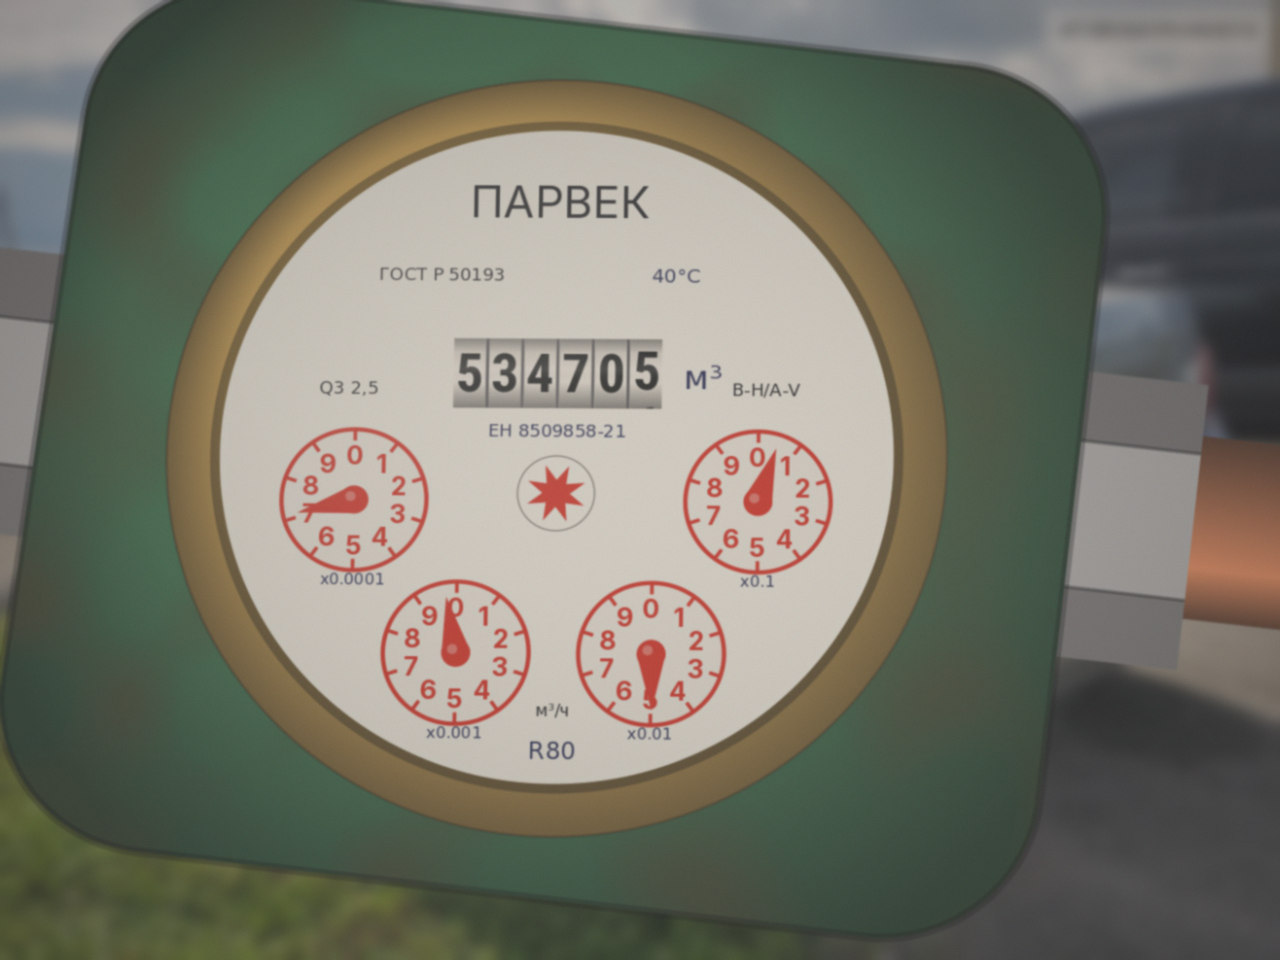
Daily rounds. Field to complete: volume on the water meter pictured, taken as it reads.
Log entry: 534705.0497 m³
